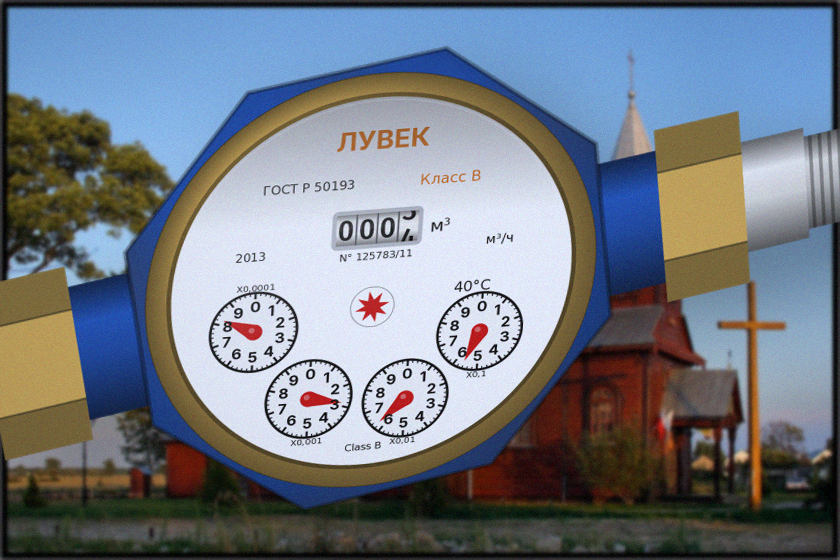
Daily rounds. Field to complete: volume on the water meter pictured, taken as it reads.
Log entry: 3.5628 m³
